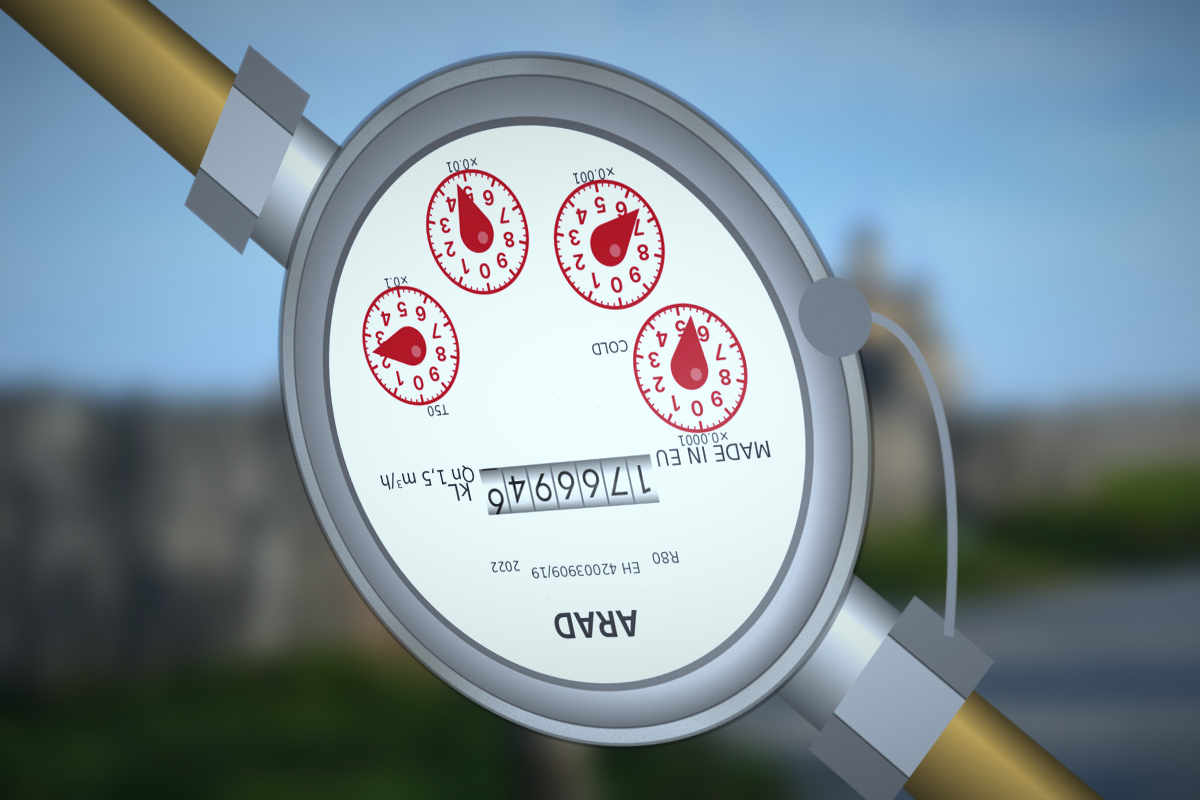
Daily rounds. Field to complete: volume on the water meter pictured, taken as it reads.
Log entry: 1766946.2465 kL
